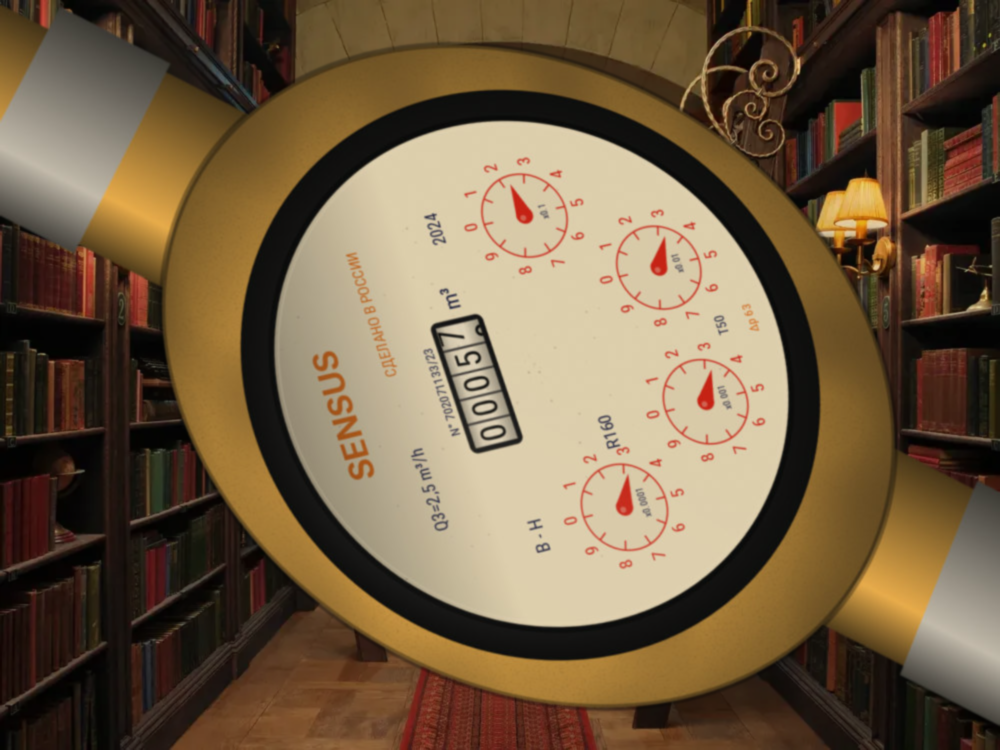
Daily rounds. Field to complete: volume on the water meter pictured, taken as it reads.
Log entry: 57.2333 m³
